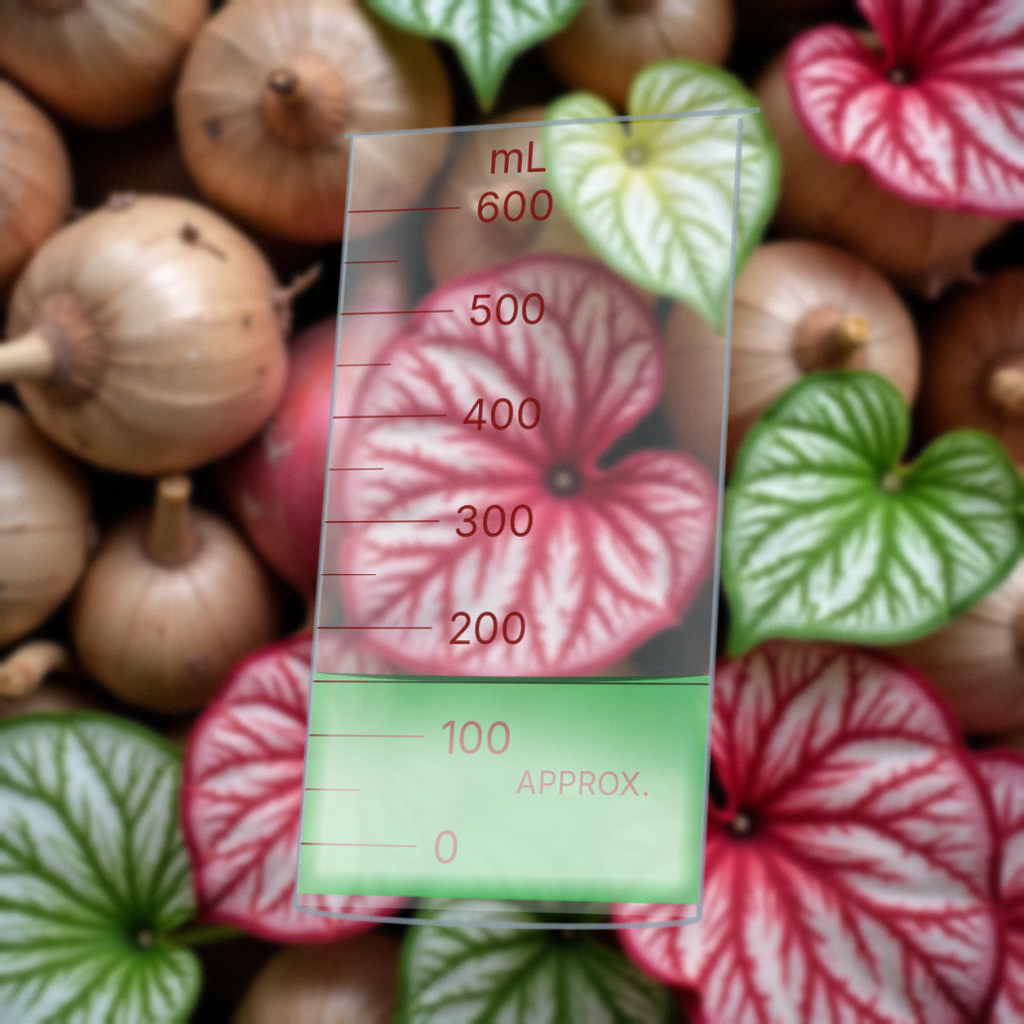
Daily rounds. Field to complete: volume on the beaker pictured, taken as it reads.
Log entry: 150 mL
